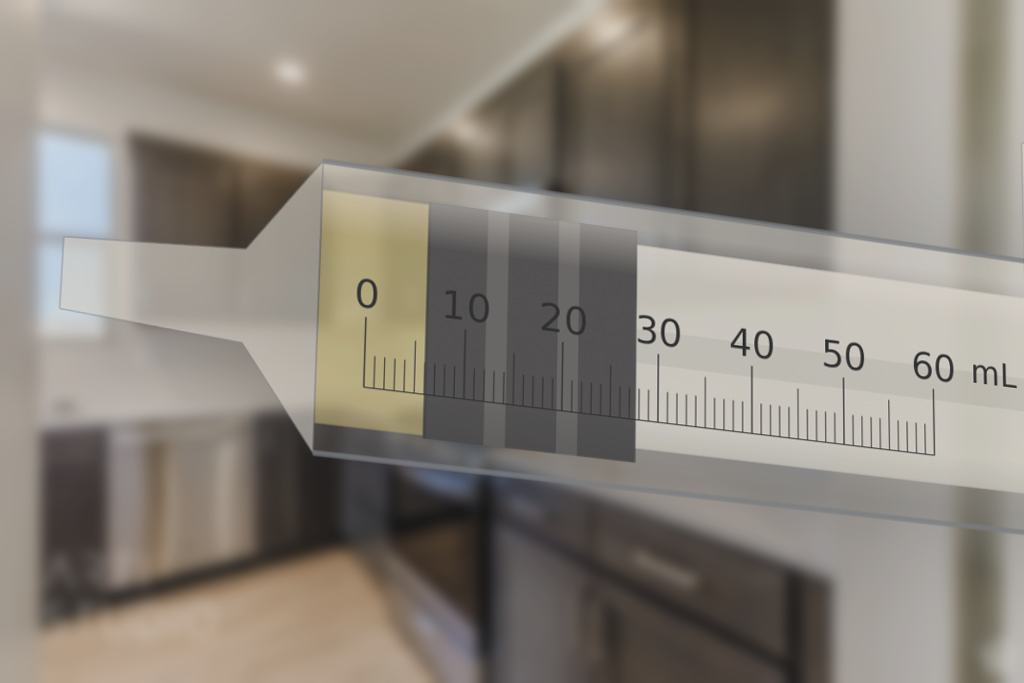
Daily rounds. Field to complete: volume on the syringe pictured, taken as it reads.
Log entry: 6 mL
